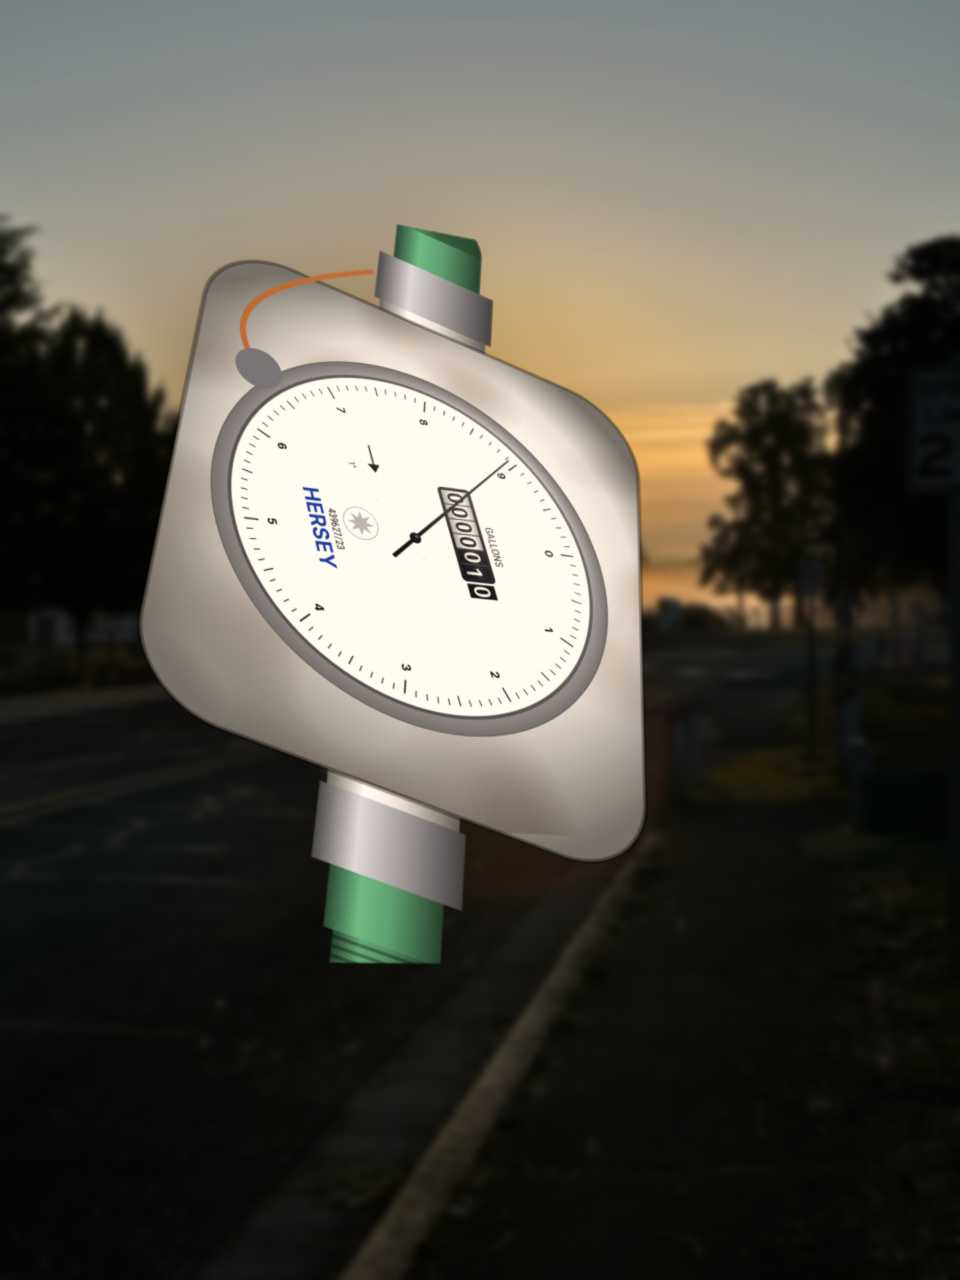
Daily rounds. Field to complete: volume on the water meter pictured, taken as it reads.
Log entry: 8.9 gal
